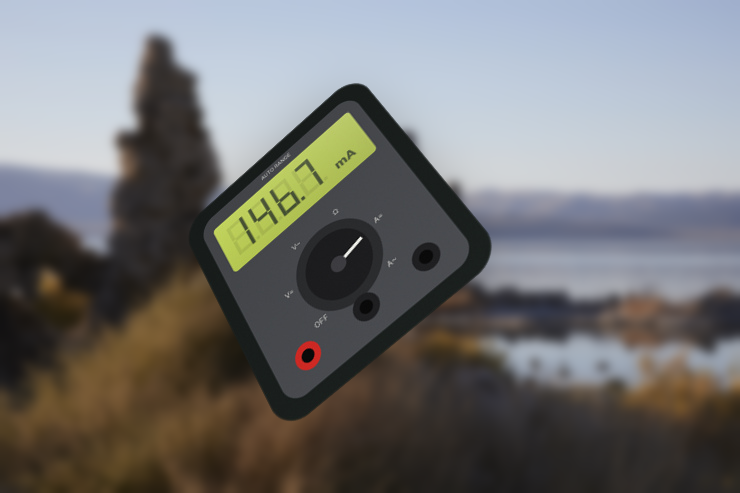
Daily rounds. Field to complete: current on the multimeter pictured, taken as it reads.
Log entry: 146.7 mA
